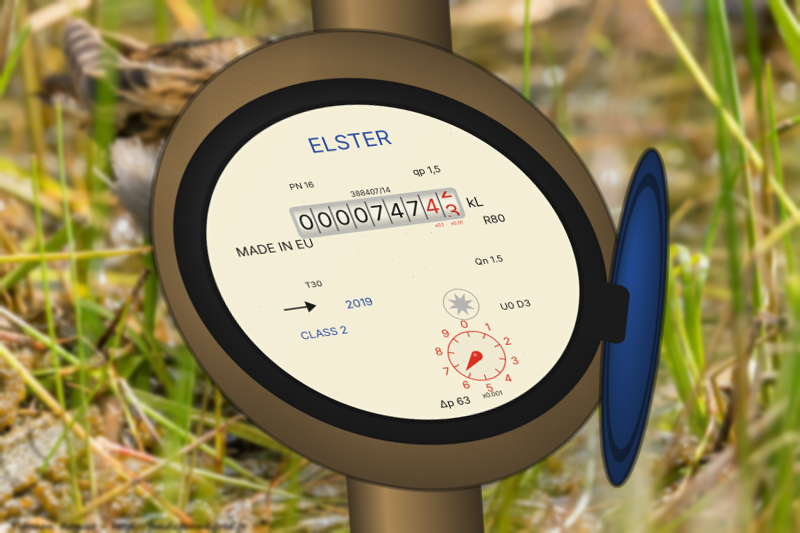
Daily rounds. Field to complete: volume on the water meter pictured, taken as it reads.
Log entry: 747.426 kL
